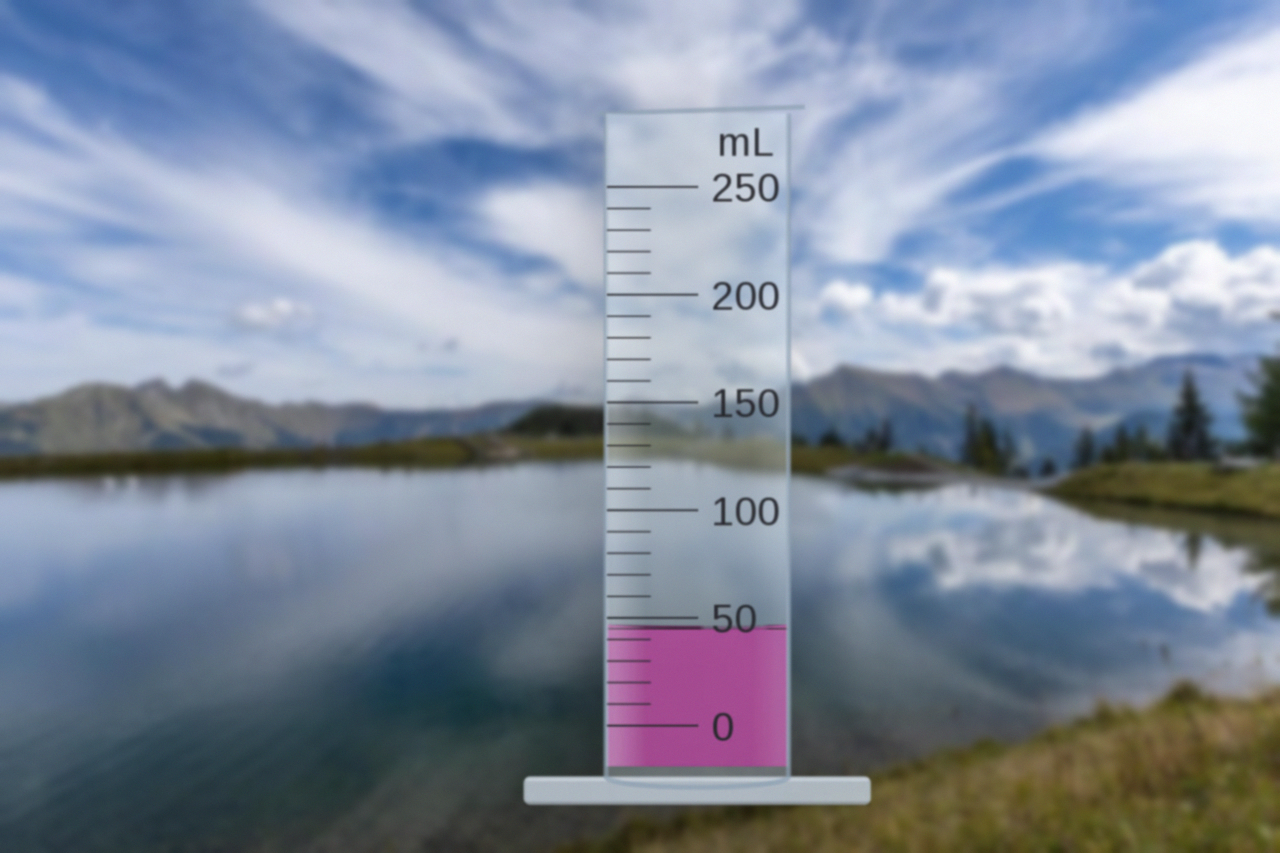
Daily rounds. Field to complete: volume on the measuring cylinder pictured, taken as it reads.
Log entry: 45 mL
